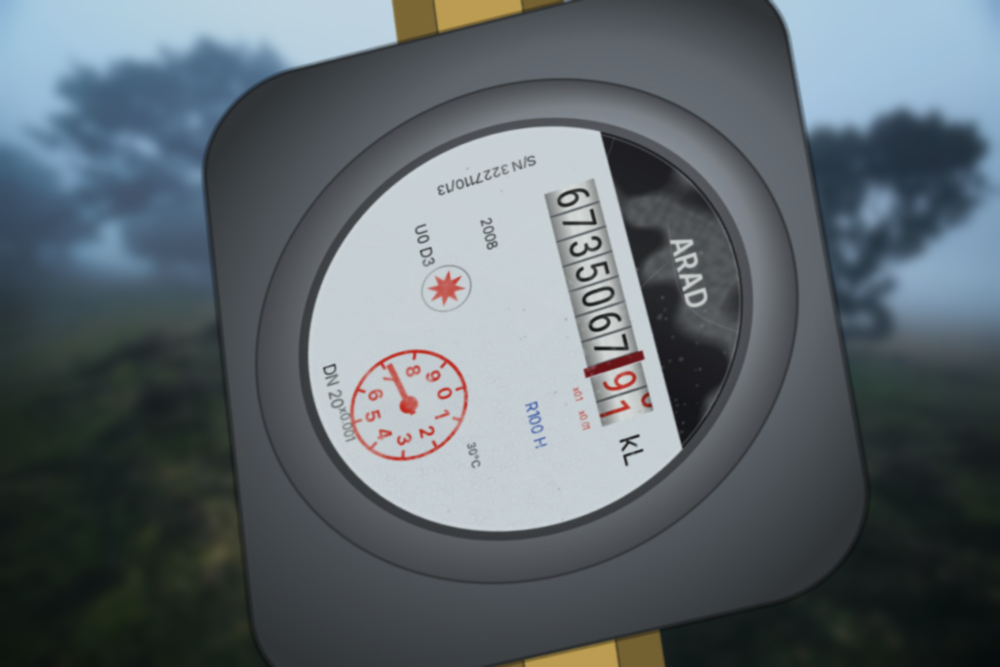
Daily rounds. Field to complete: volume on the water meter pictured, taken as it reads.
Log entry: 6735067.907 kL
